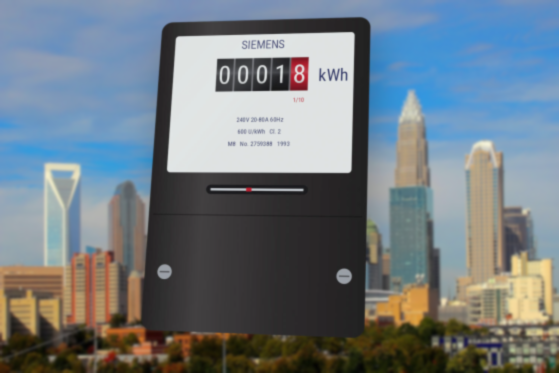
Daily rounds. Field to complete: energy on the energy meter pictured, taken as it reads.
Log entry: 1.8 kWh
